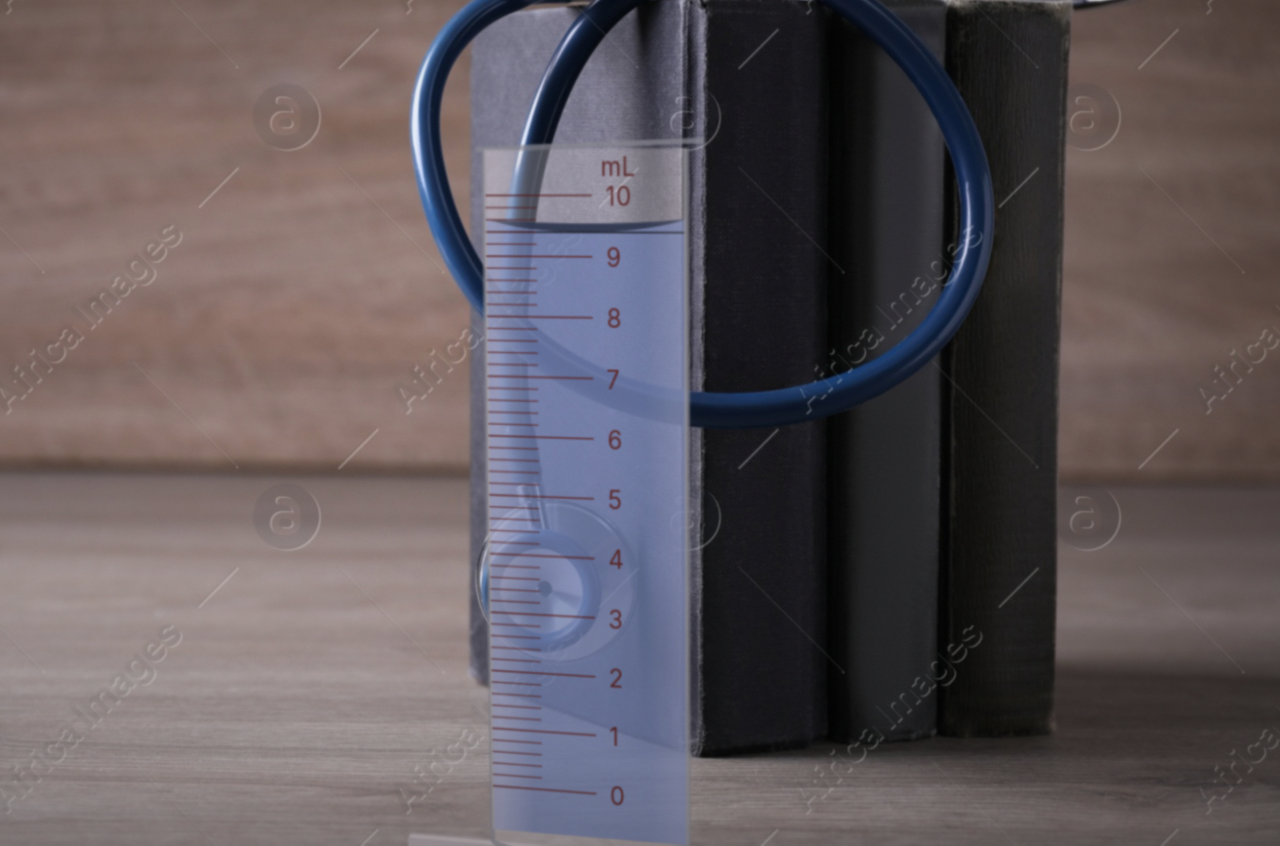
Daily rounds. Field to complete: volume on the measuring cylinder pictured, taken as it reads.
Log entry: 9.4 mL
